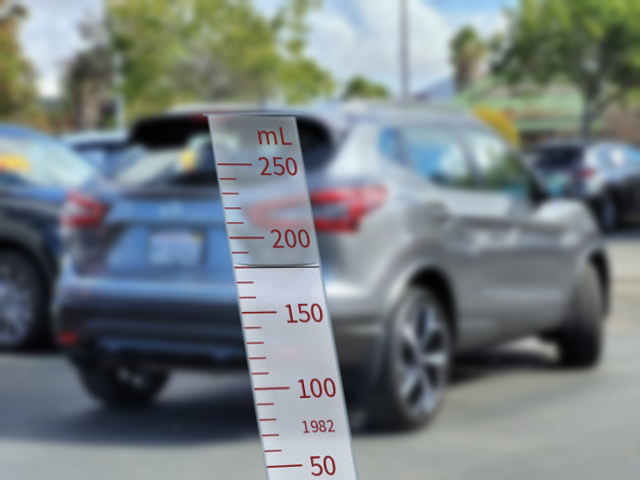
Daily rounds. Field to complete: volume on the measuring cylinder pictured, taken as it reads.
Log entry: 180 mL
